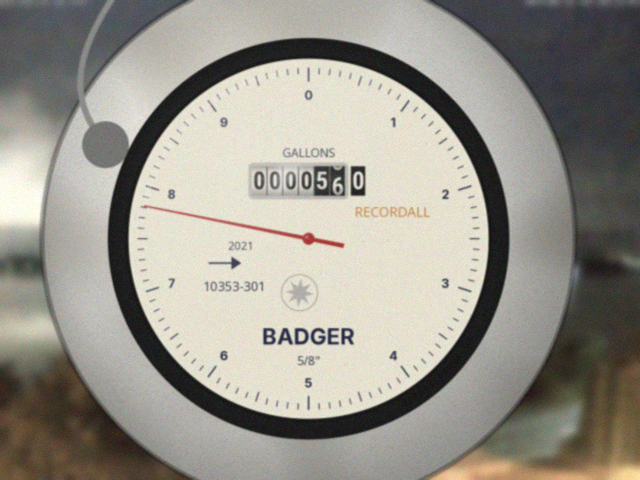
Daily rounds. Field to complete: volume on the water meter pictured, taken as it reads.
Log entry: 557.8 gal
